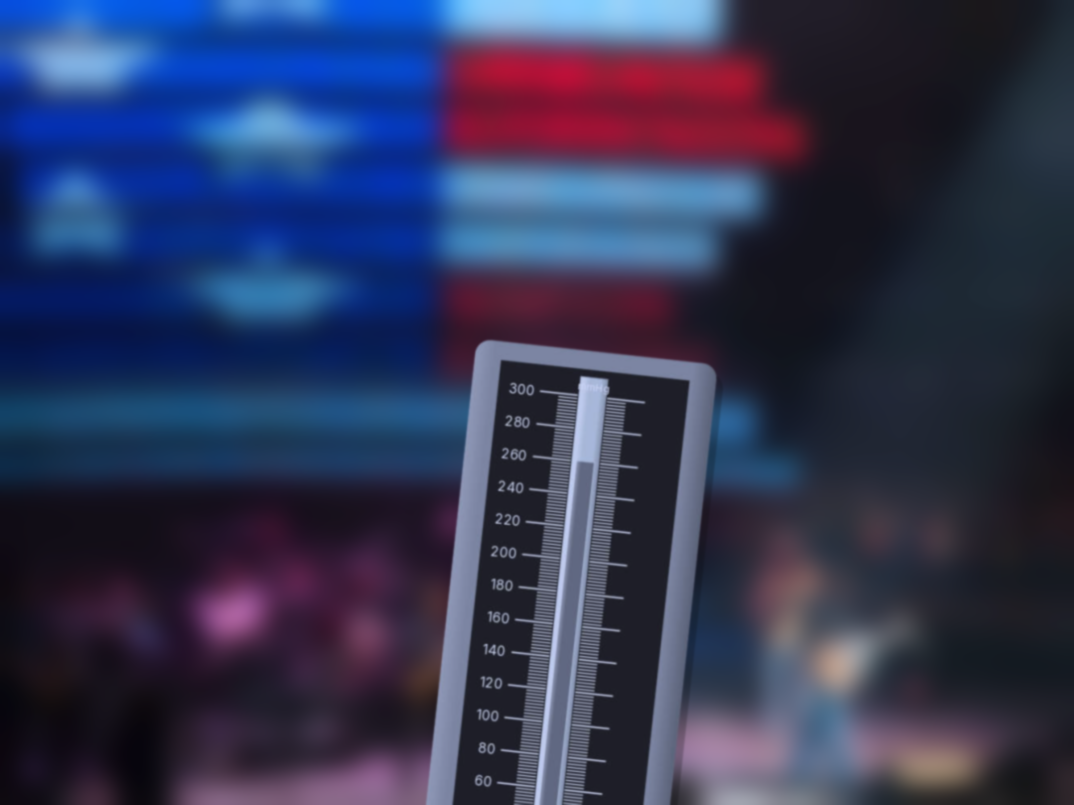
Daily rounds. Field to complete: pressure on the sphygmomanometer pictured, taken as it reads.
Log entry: 260 mmHg
